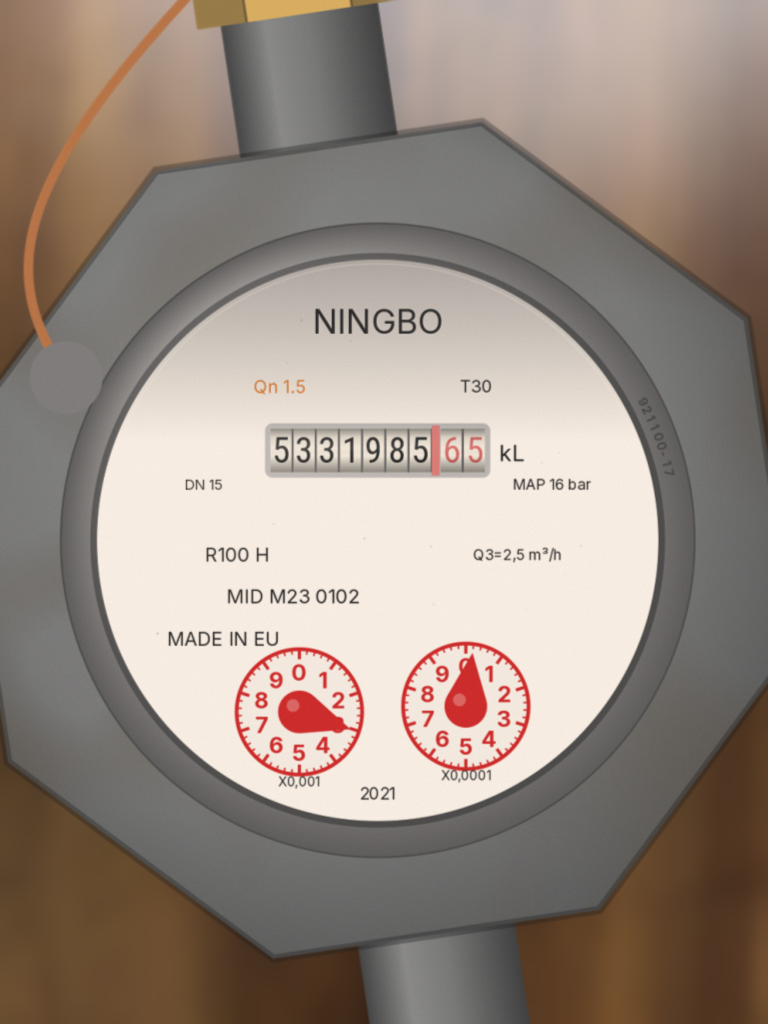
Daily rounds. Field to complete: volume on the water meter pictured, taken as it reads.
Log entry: 5331985.6530 kL
